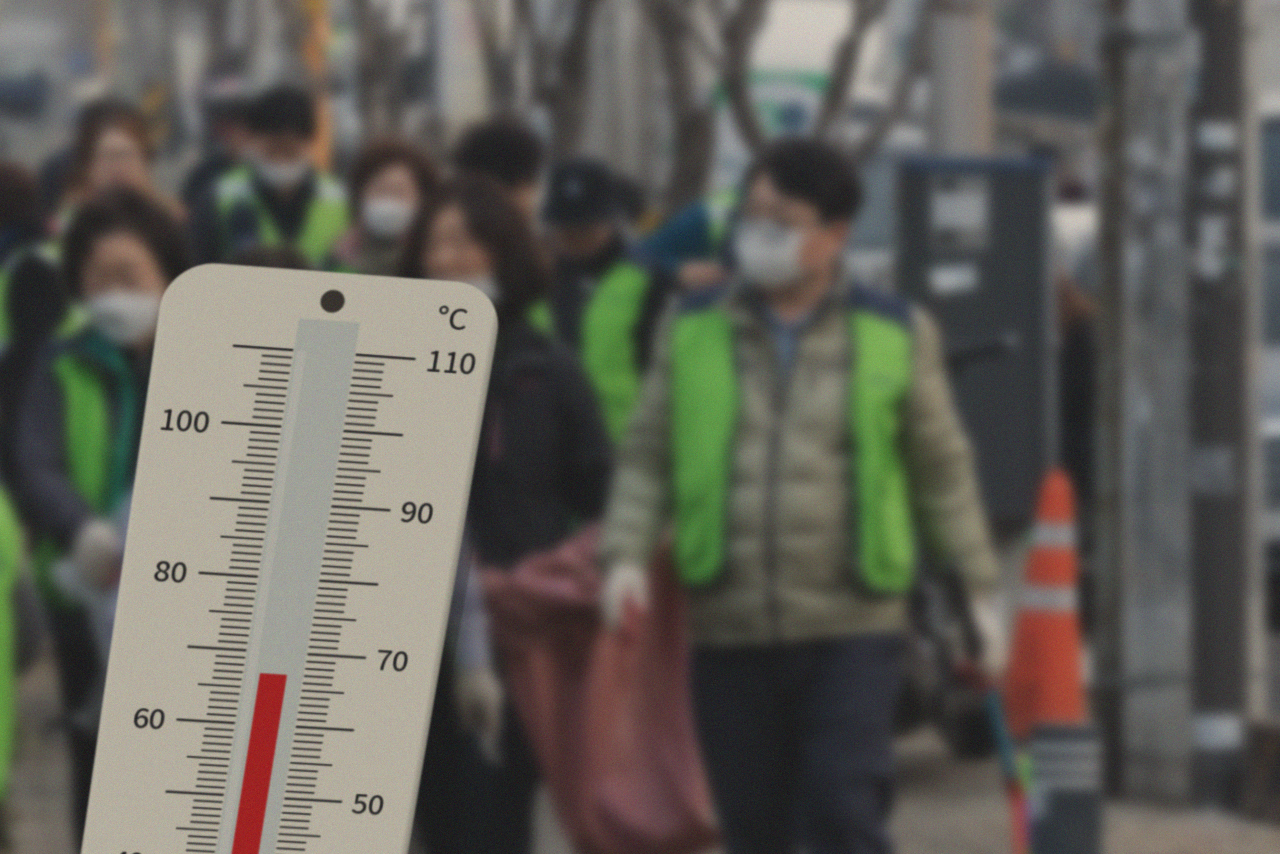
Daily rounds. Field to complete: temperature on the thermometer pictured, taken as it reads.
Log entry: 67 °C
